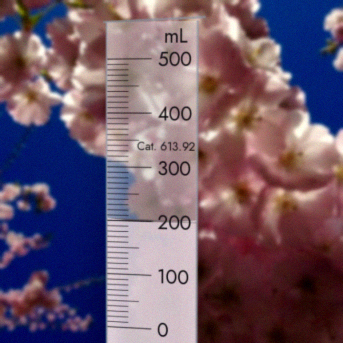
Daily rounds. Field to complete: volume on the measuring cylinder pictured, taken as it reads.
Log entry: 200 mL
